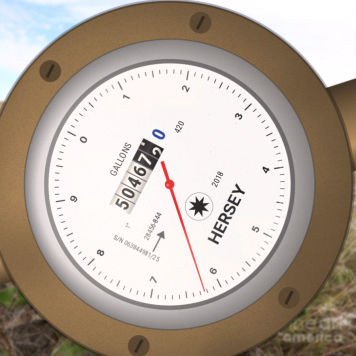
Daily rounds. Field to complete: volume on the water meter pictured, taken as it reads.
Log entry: 5046716.2 gal
